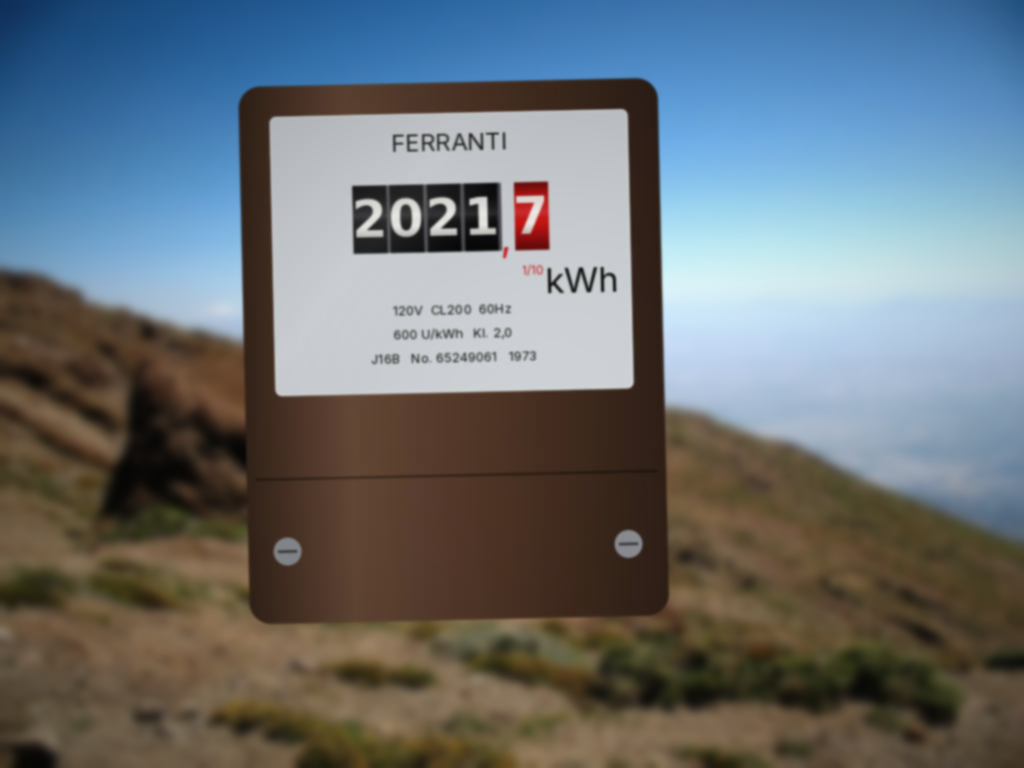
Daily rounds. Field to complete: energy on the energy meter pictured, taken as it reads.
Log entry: 2021.7 kWh
